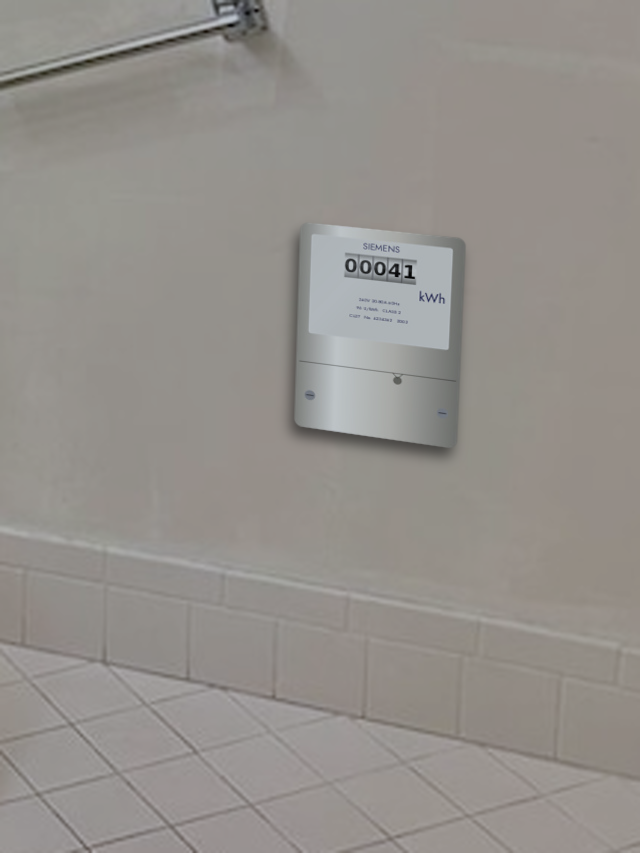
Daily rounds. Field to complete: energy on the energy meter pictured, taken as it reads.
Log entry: 41 kWh
